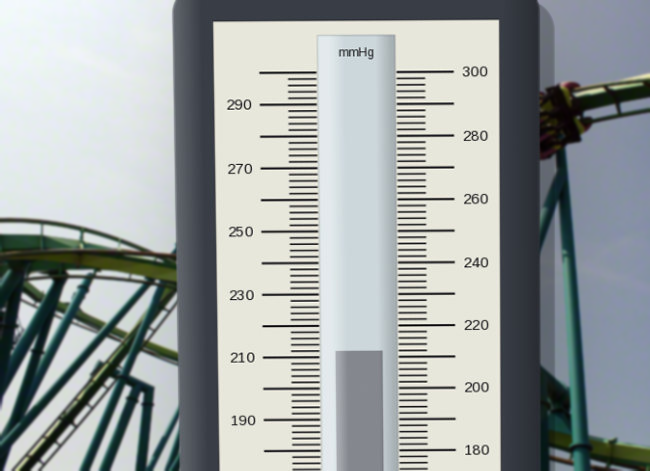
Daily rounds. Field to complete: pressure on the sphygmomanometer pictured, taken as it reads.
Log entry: 212 mmHg
